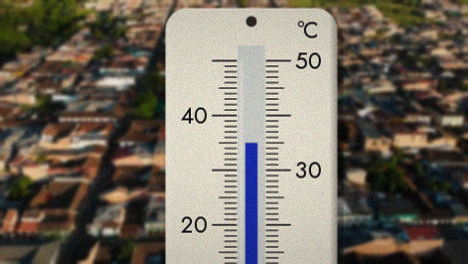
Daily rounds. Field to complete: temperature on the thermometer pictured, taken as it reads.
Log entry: 35 °C
